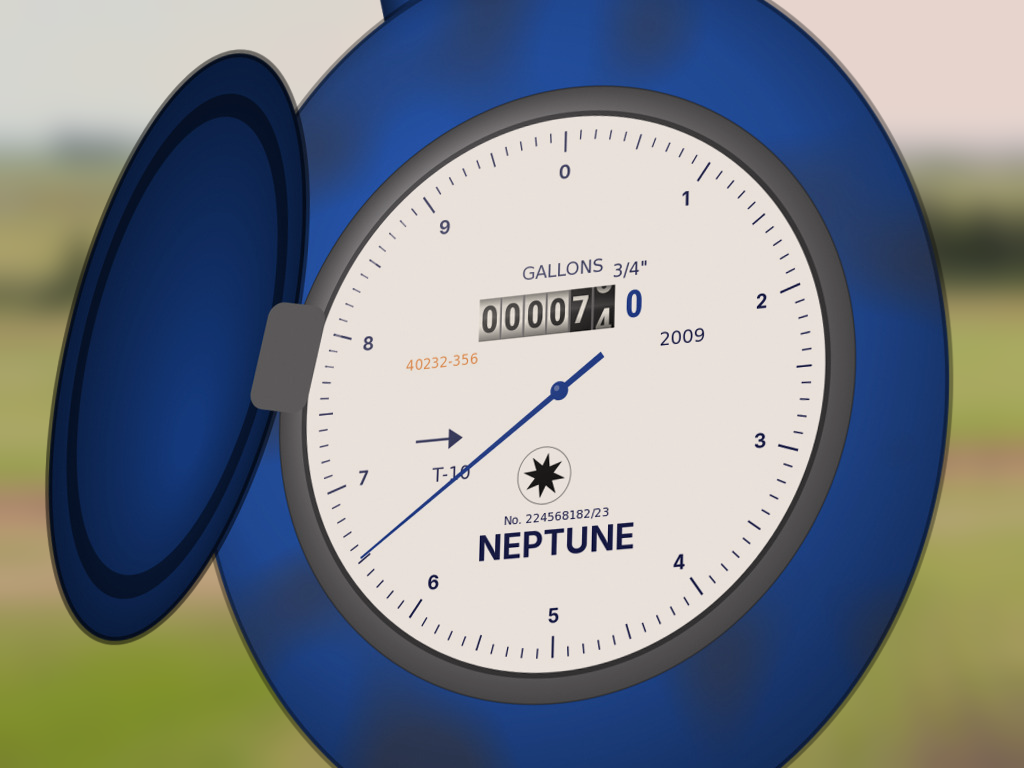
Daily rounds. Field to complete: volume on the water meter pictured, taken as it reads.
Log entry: 736.5 gal
